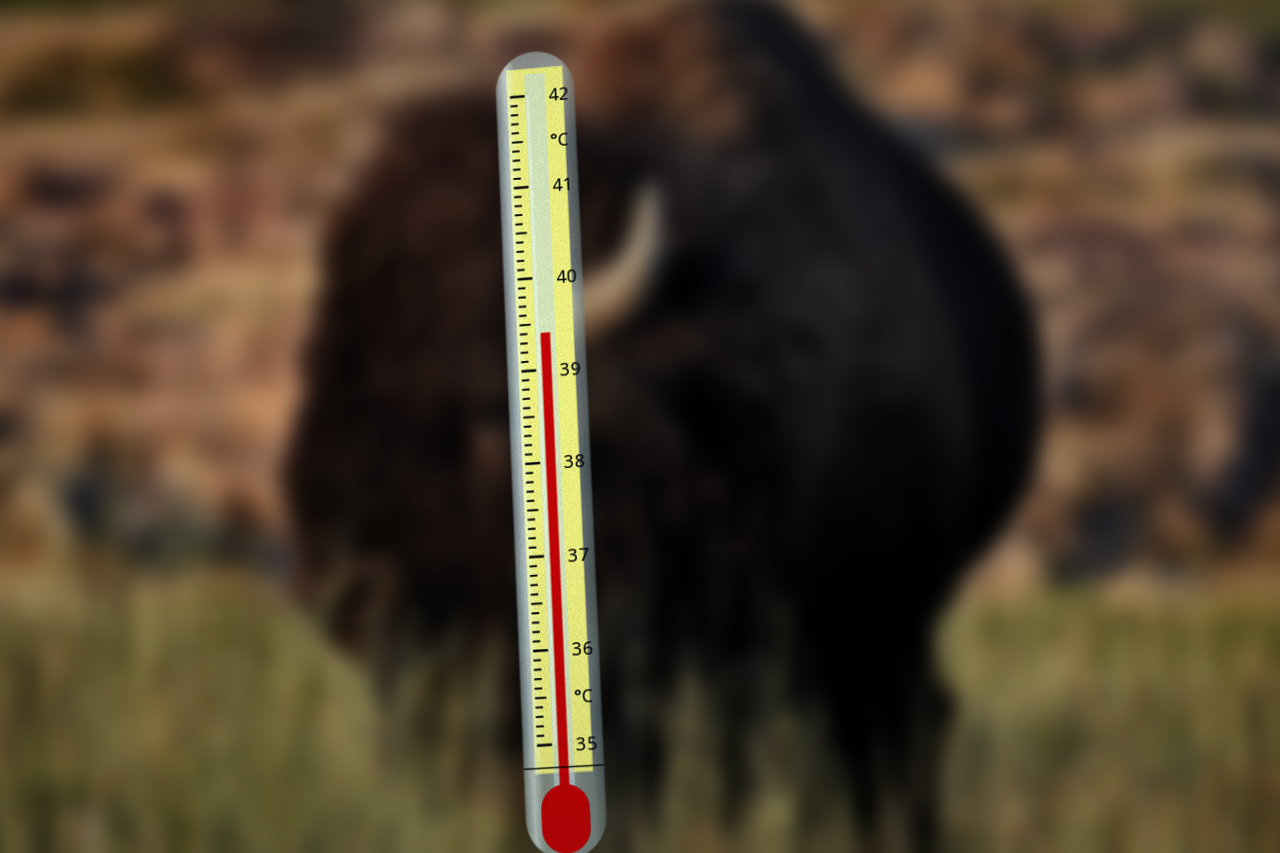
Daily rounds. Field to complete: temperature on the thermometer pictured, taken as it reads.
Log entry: 39.4 °C
